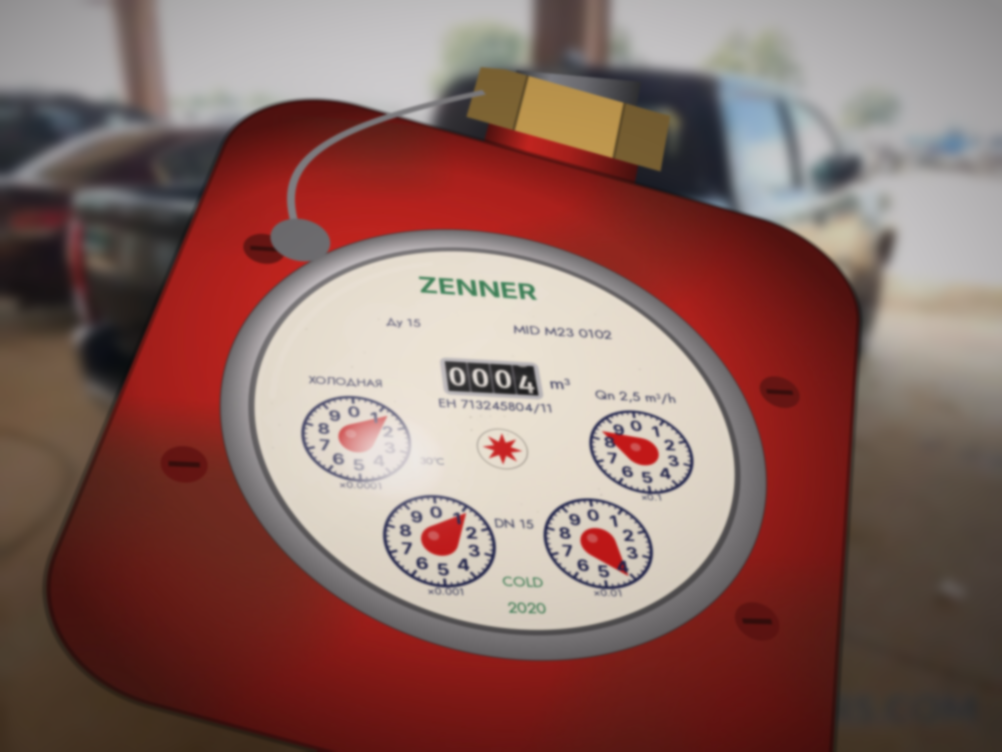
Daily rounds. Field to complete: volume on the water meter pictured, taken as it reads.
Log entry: 3.8411 m³
